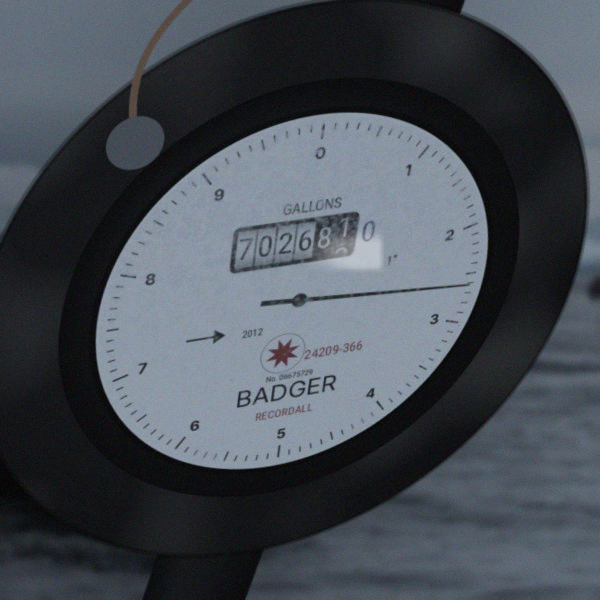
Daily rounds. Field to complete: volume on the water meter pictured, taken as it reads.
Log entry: 7026812.6 gal
